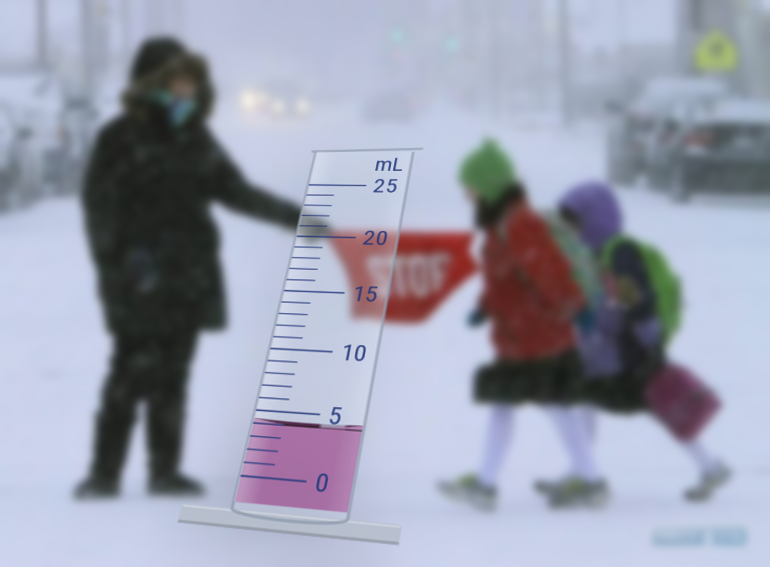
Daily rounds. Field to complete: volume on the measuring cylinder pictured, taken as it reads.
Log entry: 4 mL
